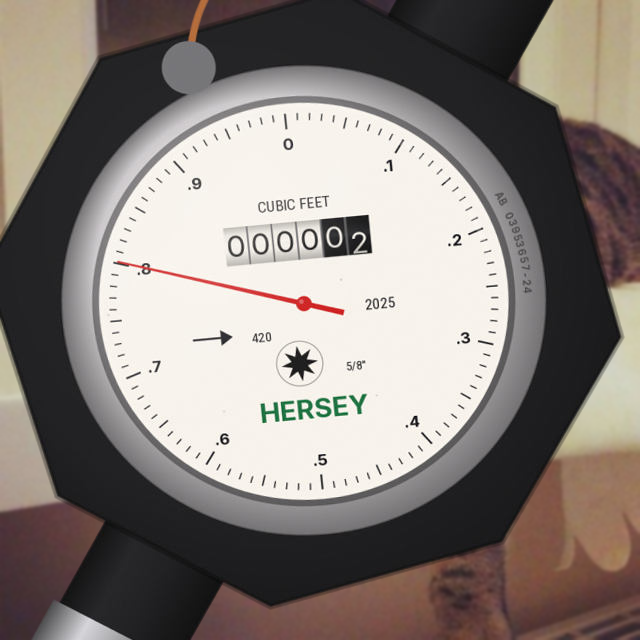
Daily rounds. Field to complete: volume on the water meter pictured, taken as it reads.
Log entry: 1.80 ft³
